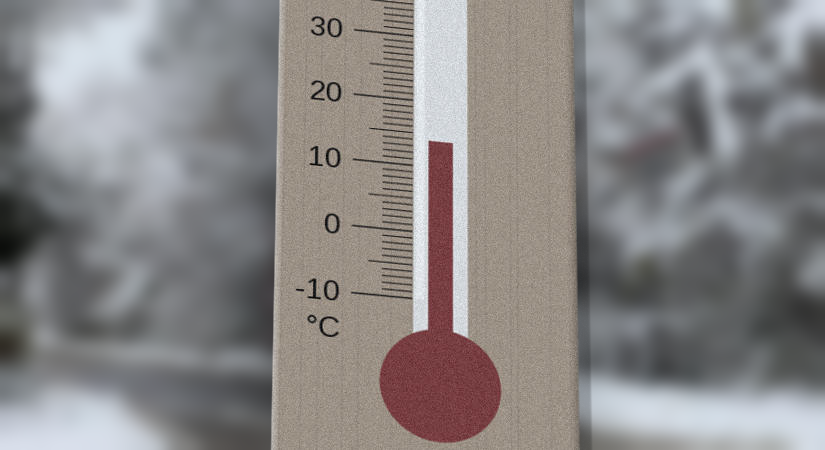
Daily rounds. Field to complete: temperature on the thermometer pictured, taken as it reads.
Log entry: 14 °C
